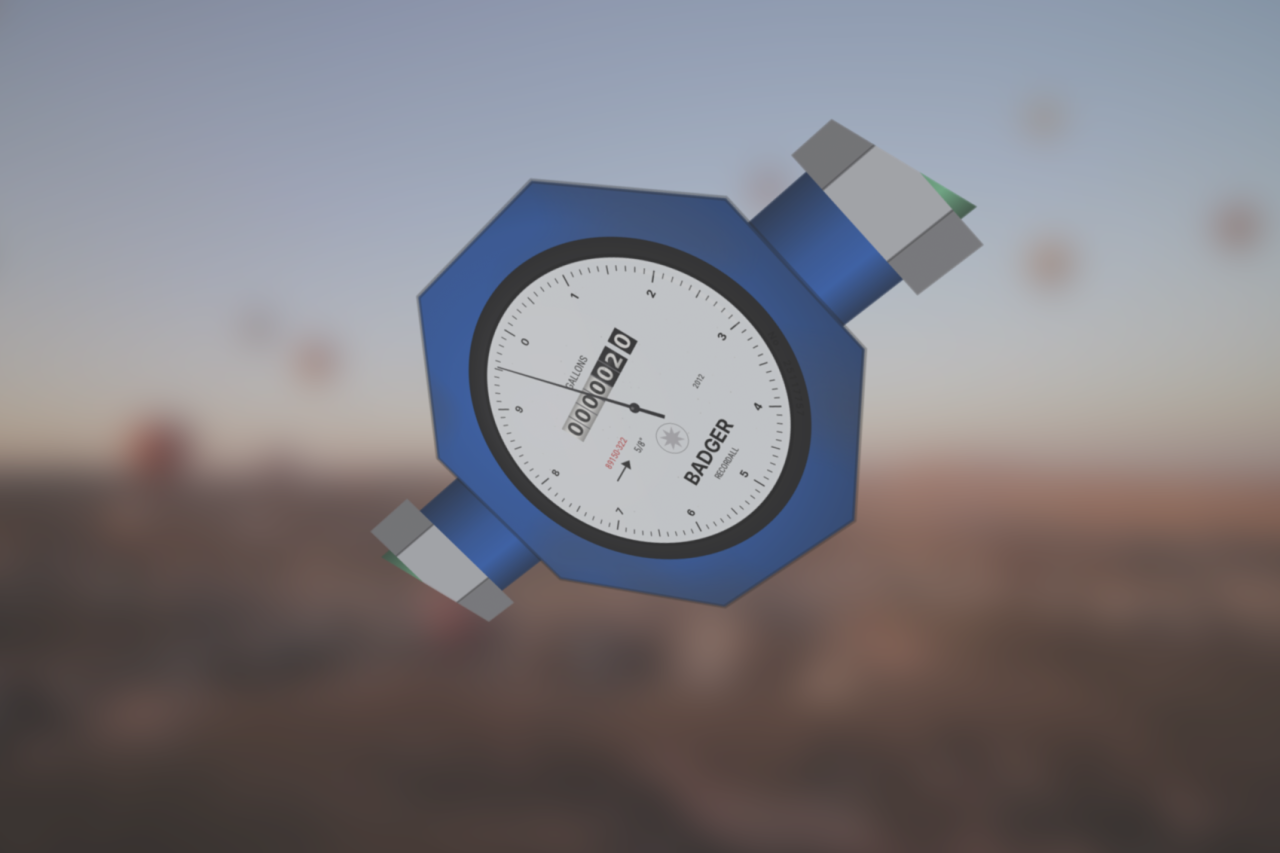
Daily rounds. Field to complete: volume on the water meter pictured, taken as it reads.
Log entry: 19.5 gal
